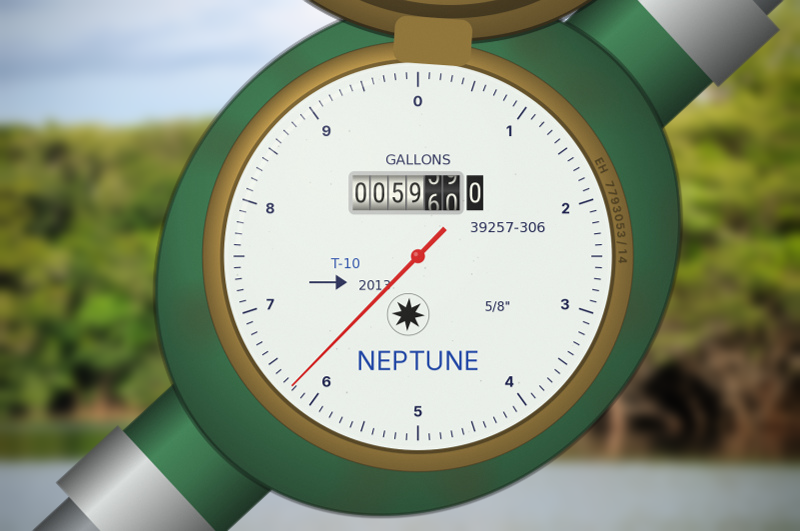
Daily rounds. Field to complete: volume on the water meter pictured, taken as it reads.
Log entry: 59596.2 gal
